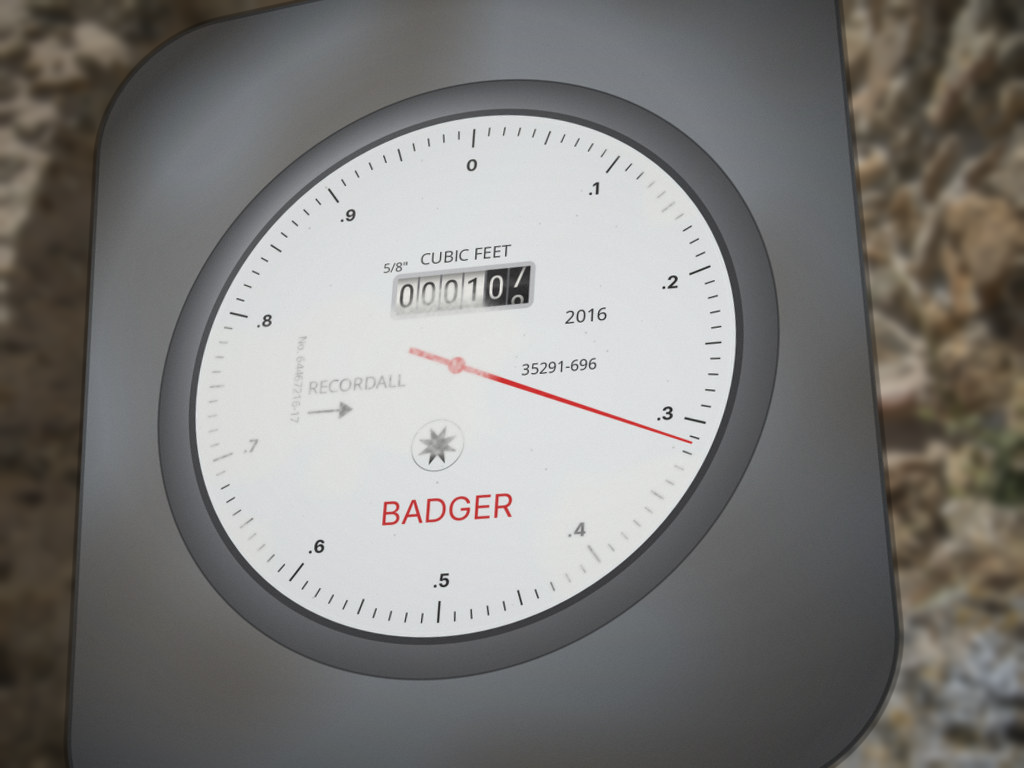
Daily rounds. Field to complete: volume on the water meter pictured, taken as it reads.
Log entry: 107.31 ft³
